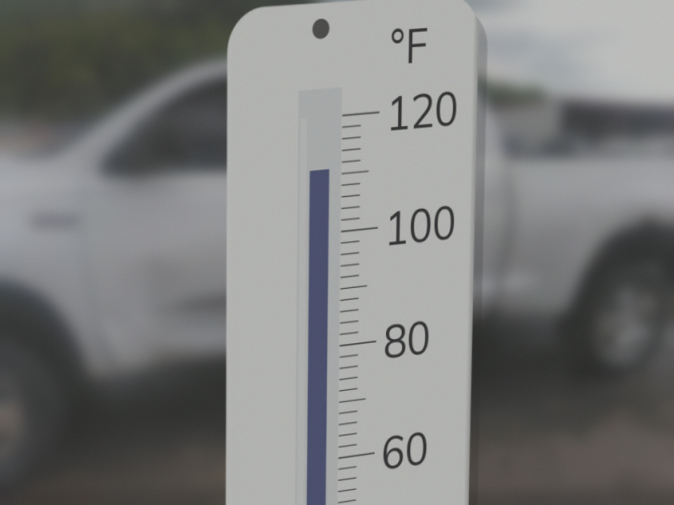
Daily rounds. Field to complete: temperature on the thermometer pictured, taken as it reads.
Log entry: 111 °F
